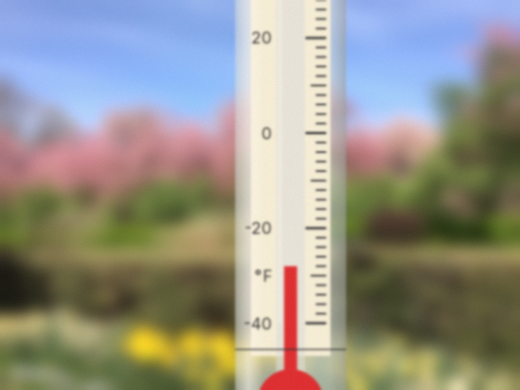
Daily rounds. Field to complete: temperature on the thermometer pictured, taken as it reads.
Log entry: -28 °F
